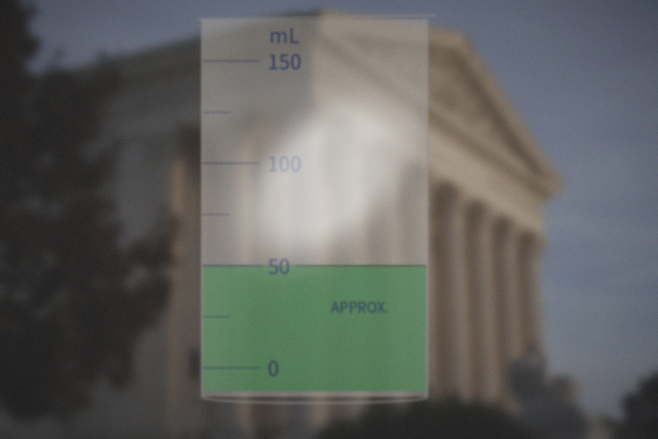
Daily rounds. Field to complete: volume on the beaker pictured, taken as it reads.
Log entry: 50 mL
